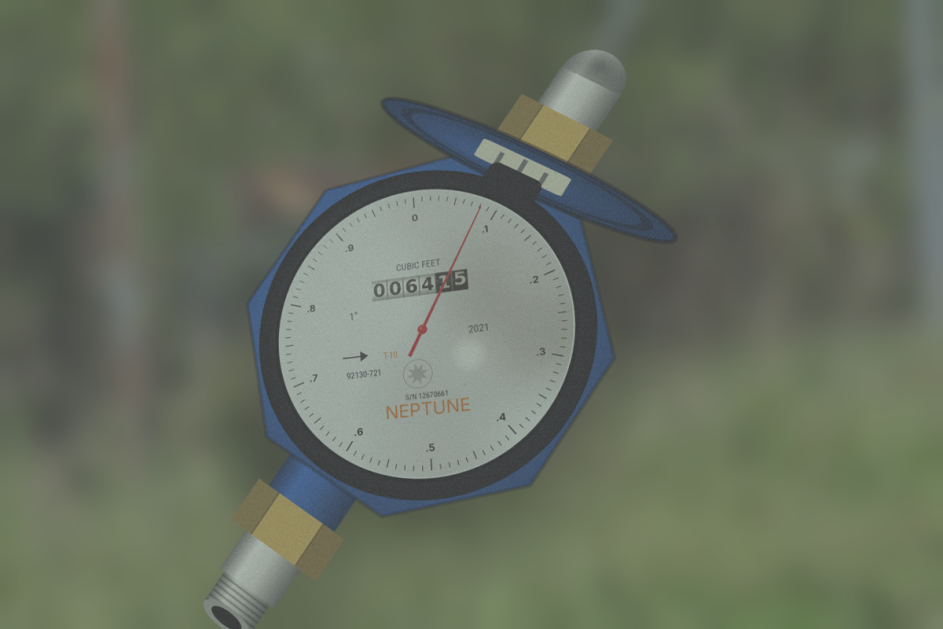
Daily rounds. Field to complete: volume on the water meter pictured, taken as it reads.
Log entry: 6415.08 ft³
